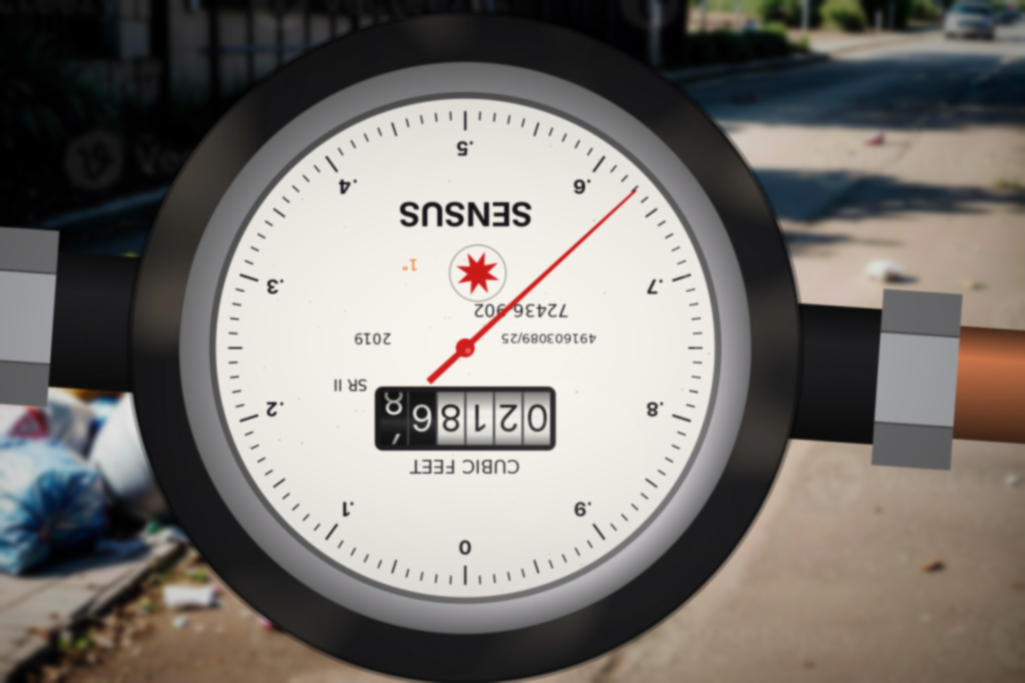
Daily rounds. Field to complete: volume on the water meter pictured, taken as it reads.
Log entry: 21867.63 ft³
